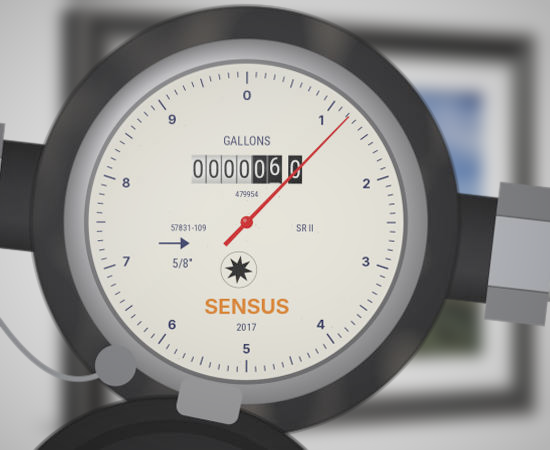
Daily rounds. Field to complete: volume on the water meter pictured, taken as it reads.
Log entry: 61.2 gal
